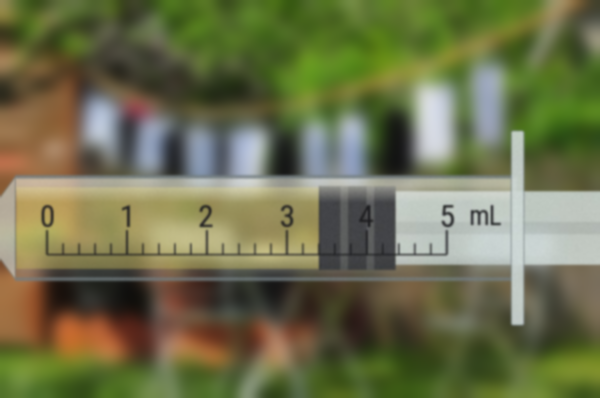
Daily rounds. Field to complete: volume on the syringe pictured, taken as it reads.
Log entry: 3.4 mL
